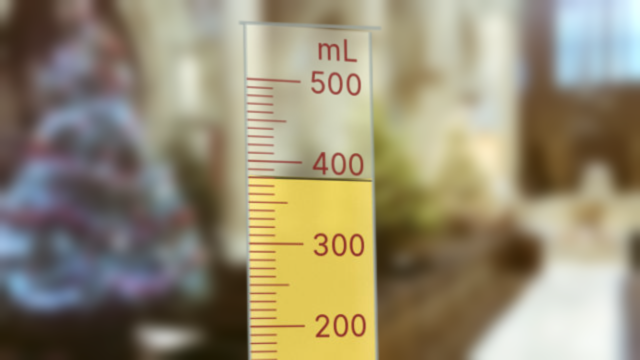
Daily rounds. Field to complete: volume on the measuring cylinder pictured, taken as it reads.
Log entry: 380 mL
